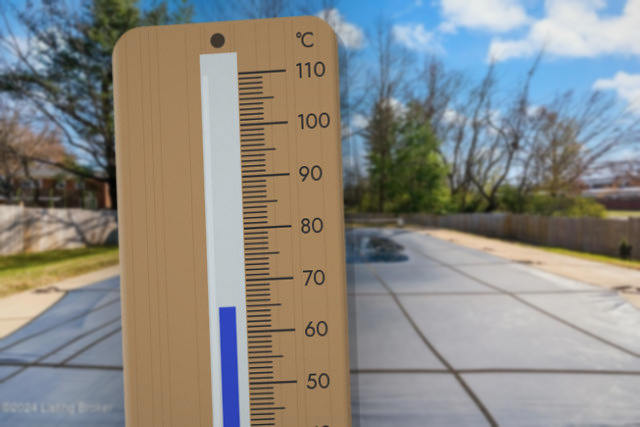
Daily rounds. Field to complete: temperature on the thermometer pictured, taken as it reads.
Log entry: 65 °C
